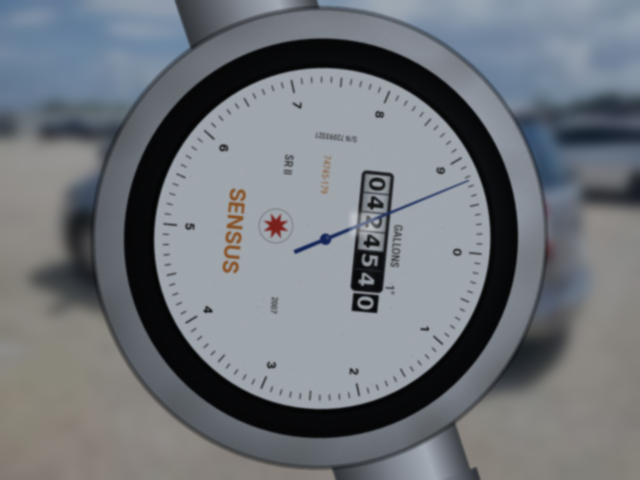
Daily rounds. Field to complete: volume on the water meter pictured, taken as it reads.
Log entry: 424539.2 gal
